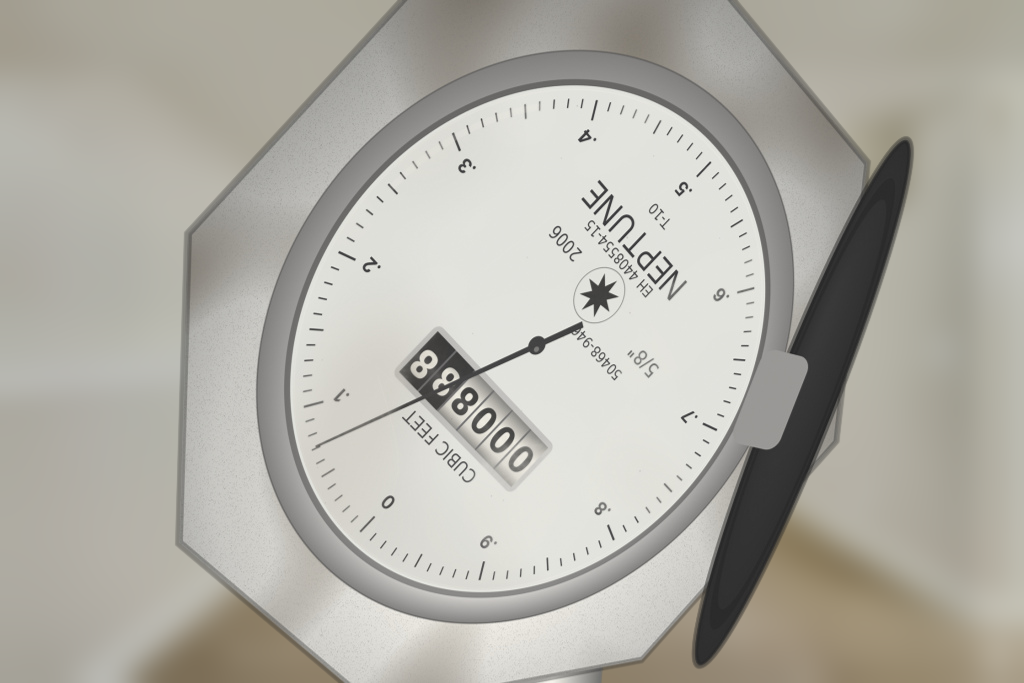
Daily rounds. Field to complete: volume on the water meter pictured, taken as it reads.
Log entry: 888.07 ft³
